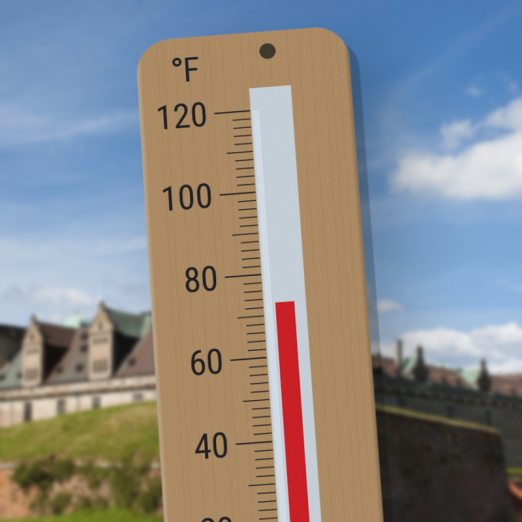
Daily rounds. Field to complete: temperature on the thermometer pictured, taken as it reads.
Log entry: 73 °F
